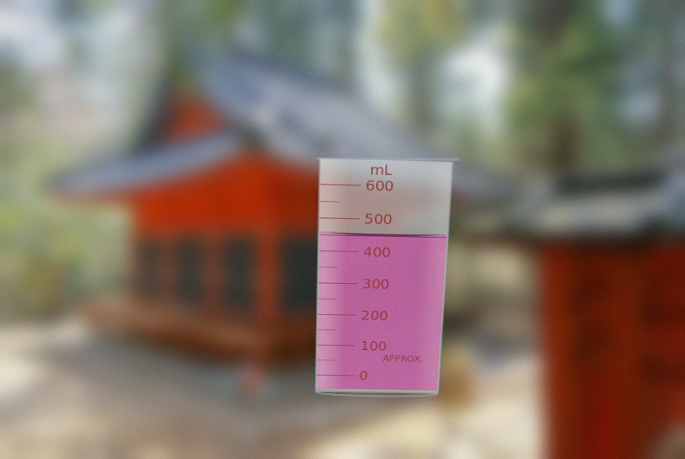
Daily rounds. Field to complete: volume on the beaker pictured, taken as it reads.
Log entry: 450 mL
